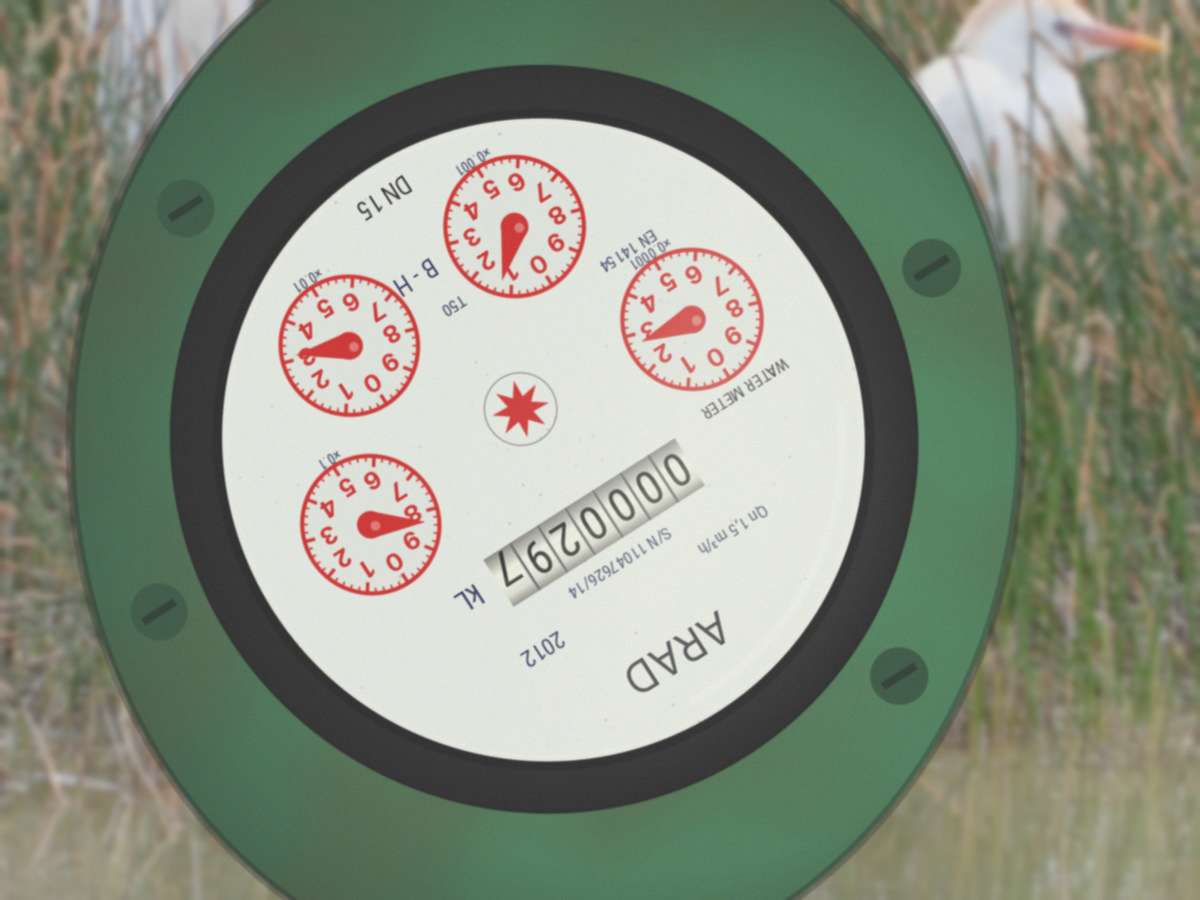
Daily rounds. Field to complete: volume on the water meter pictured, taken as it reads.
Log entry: 296.8312 kL
